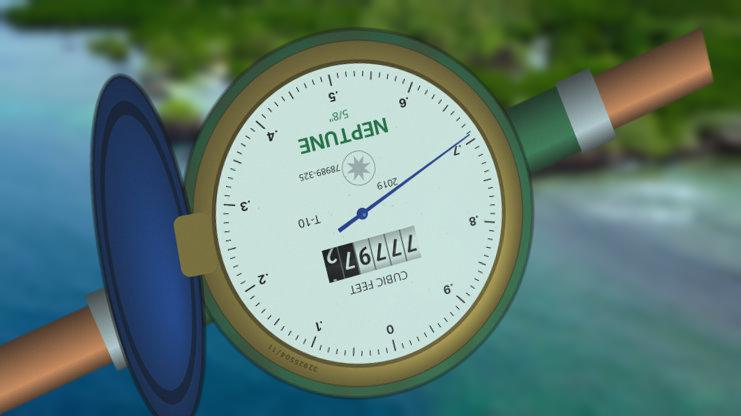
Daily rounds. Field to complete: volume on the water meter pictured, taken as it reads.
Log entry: 777971.69 ft³
